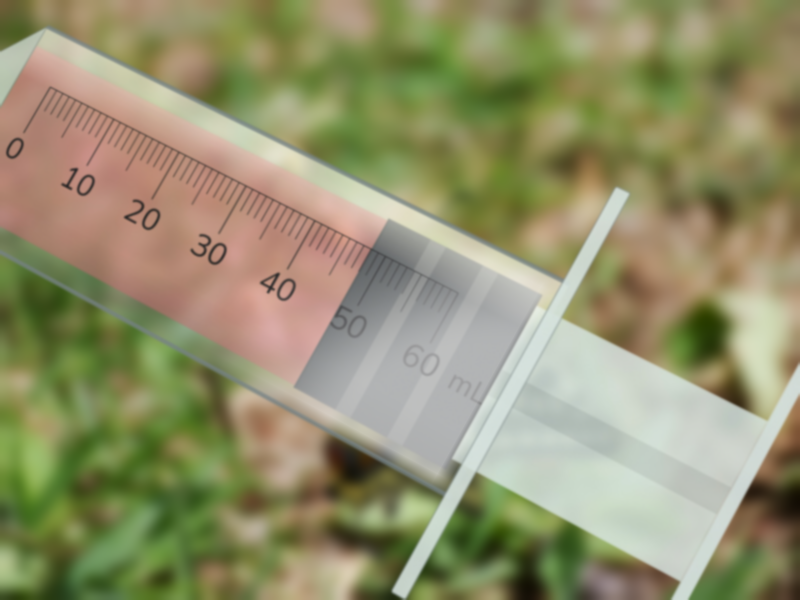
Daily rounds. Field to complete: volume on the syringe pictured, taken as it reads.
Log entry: 48 mL
